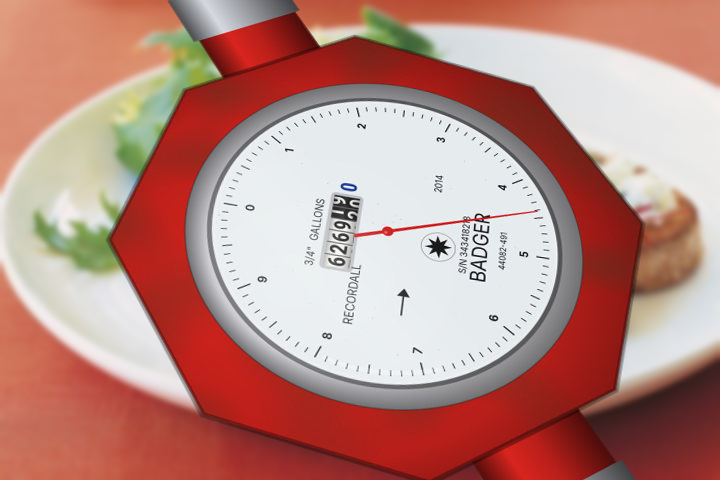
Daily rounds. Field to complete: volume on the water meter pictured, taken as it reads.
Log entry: 6269194.4 gal
